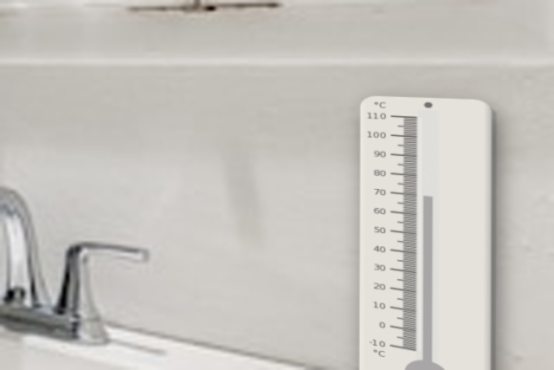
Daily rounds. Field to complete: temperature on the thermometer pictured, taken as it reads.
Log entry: 70 °C
